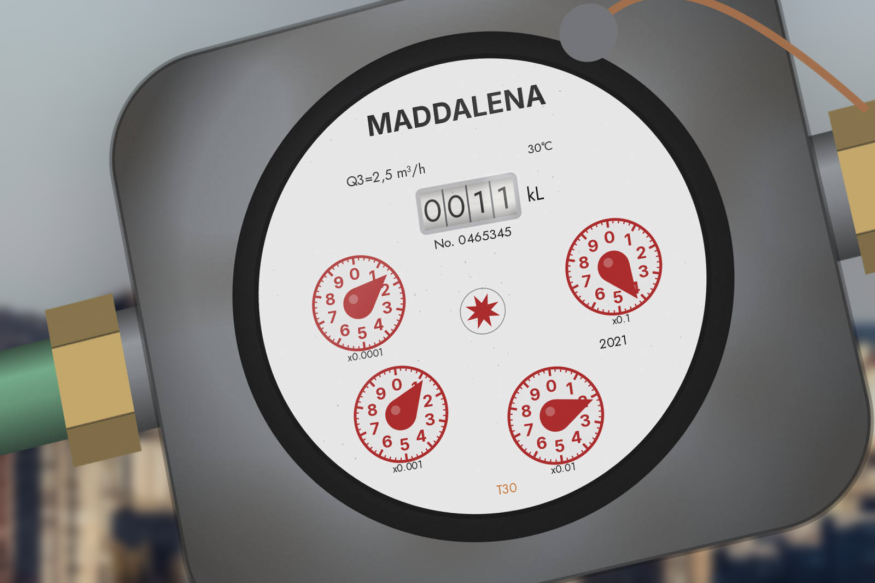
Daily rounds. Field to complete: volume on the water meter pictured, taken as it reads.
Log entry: 11.4211 kL
